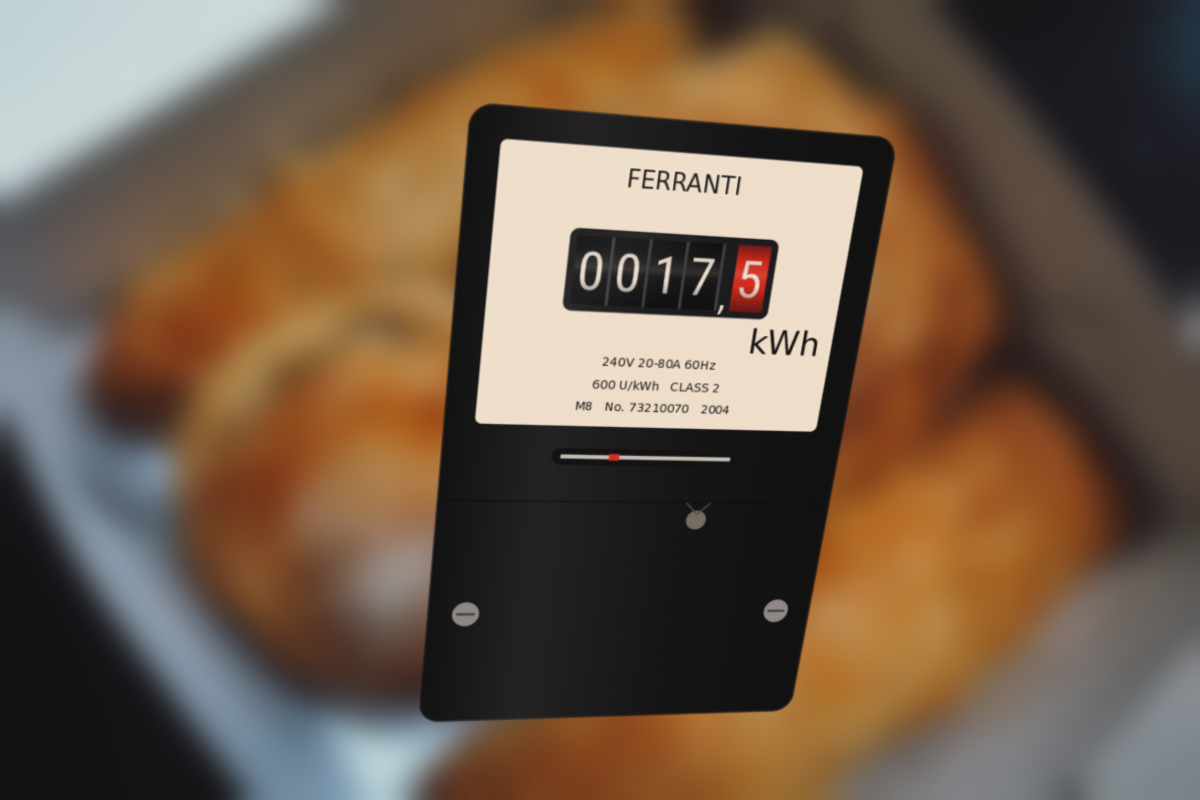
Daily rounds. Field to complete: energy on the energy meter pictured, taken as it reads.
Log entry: 17.5 kWh
